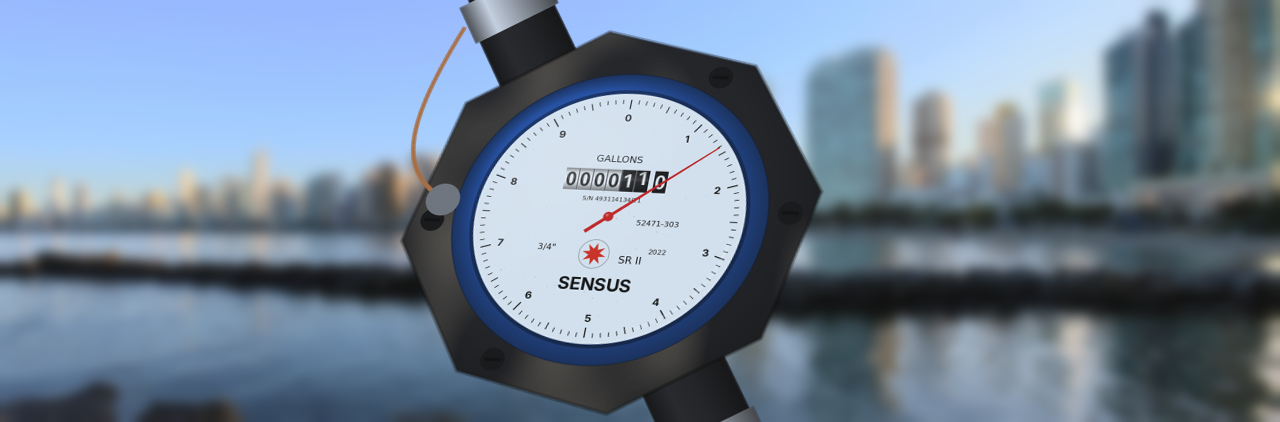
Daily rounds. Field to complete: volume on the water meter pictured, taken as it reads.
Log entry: 111.4 gal
